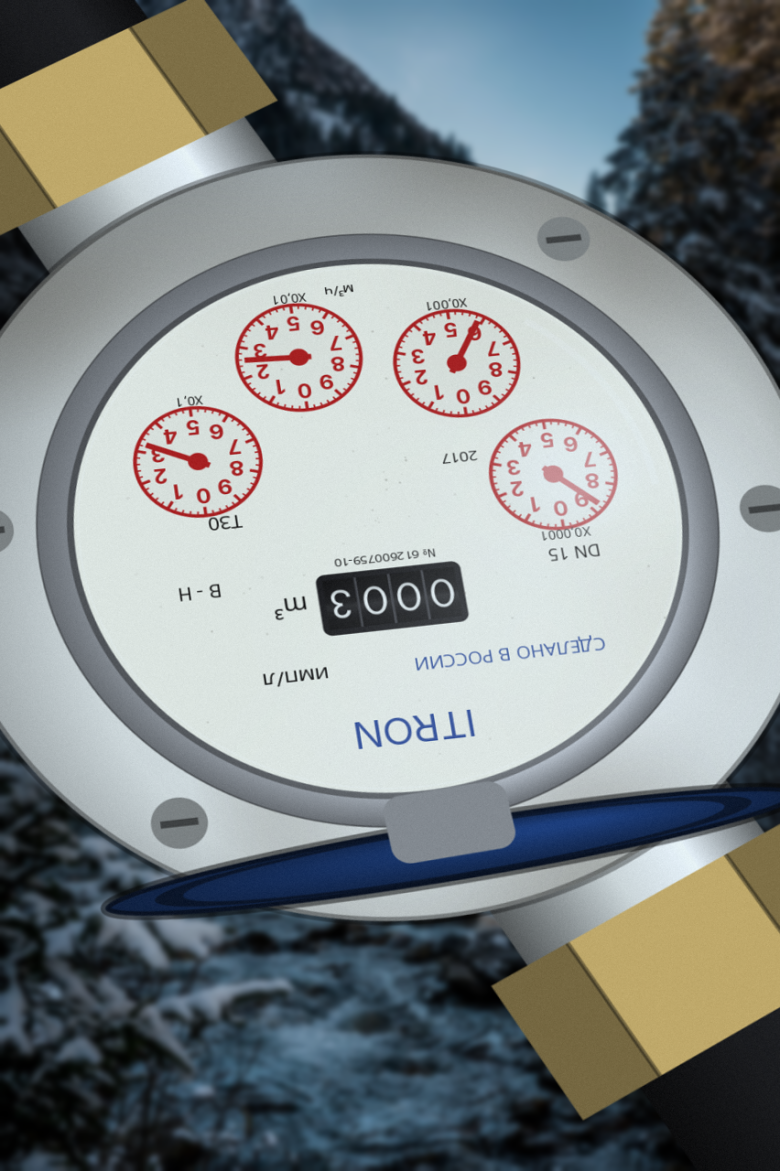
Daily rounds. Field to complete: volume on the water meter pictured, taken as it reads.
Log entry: 3.3258 m³
